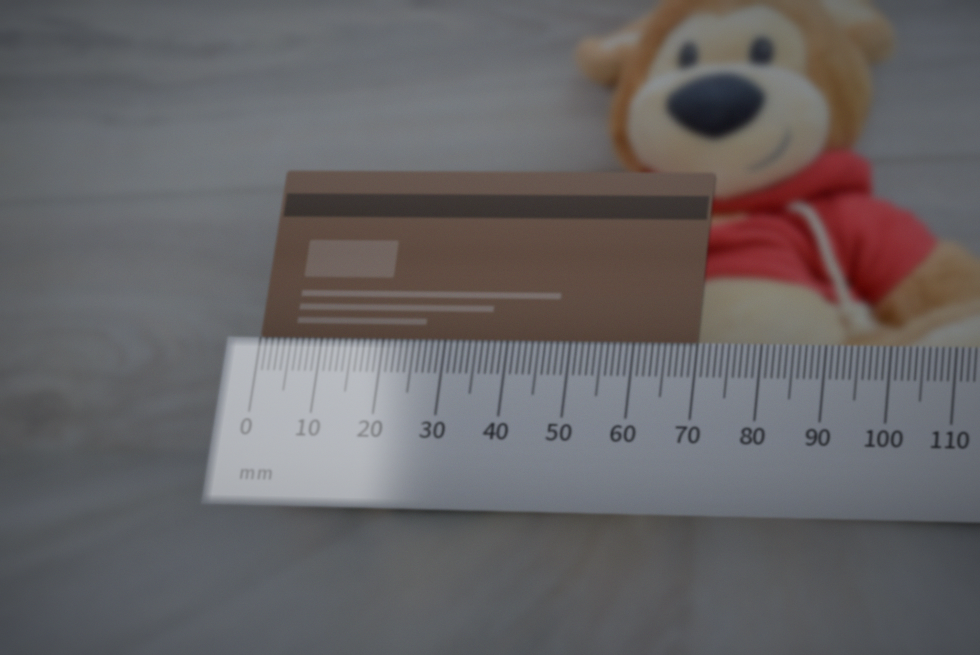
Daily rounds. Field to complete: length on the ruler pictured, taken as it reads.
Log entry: 70 mm
